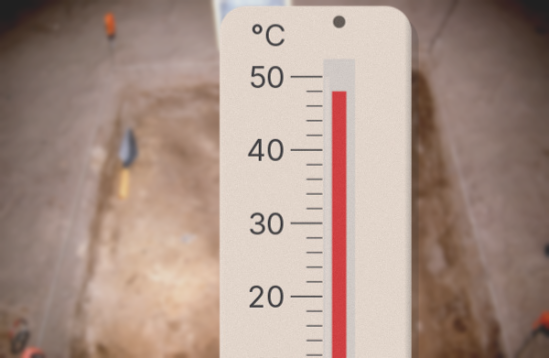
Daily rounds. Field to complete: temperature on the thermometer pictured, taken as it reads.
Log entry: 48 °C
